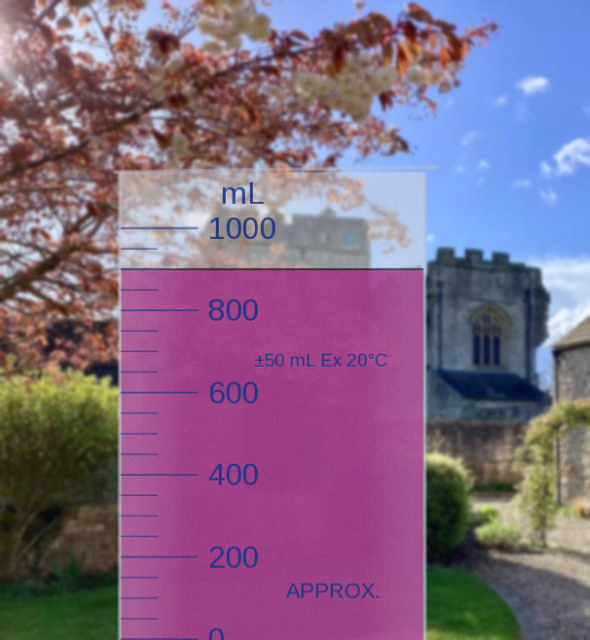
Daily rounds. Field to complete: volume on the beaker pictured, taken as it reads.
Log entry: 900 mL
